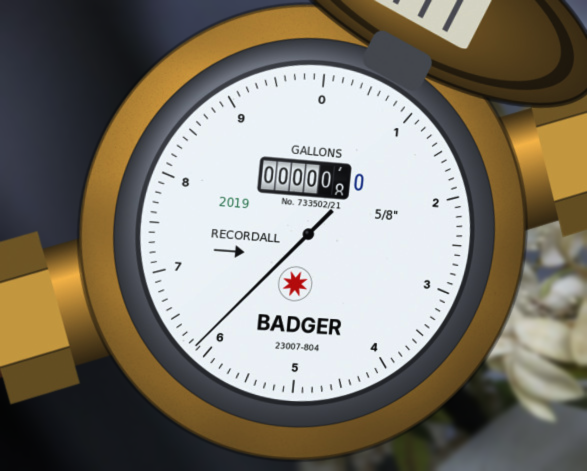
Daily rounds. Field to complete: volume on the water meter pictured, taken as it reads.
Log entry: 76.1 gal
